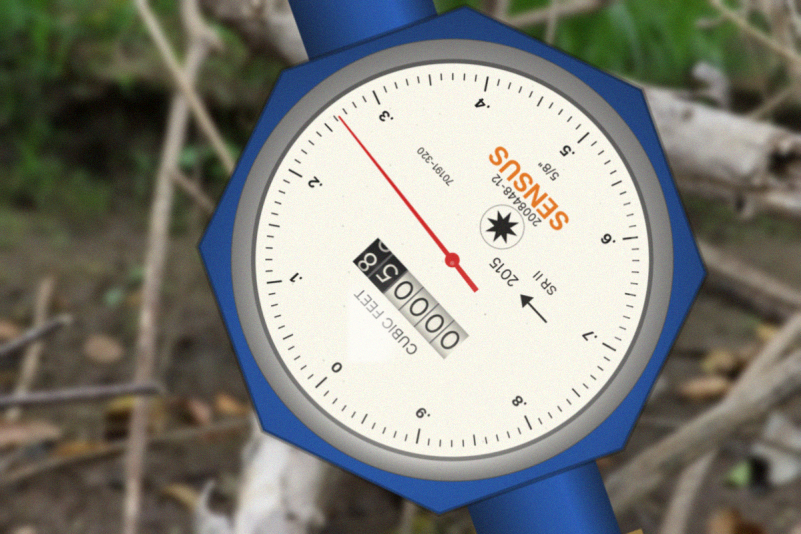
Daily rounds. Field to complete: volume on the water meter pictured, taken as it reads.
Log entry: 58.26 ft³
